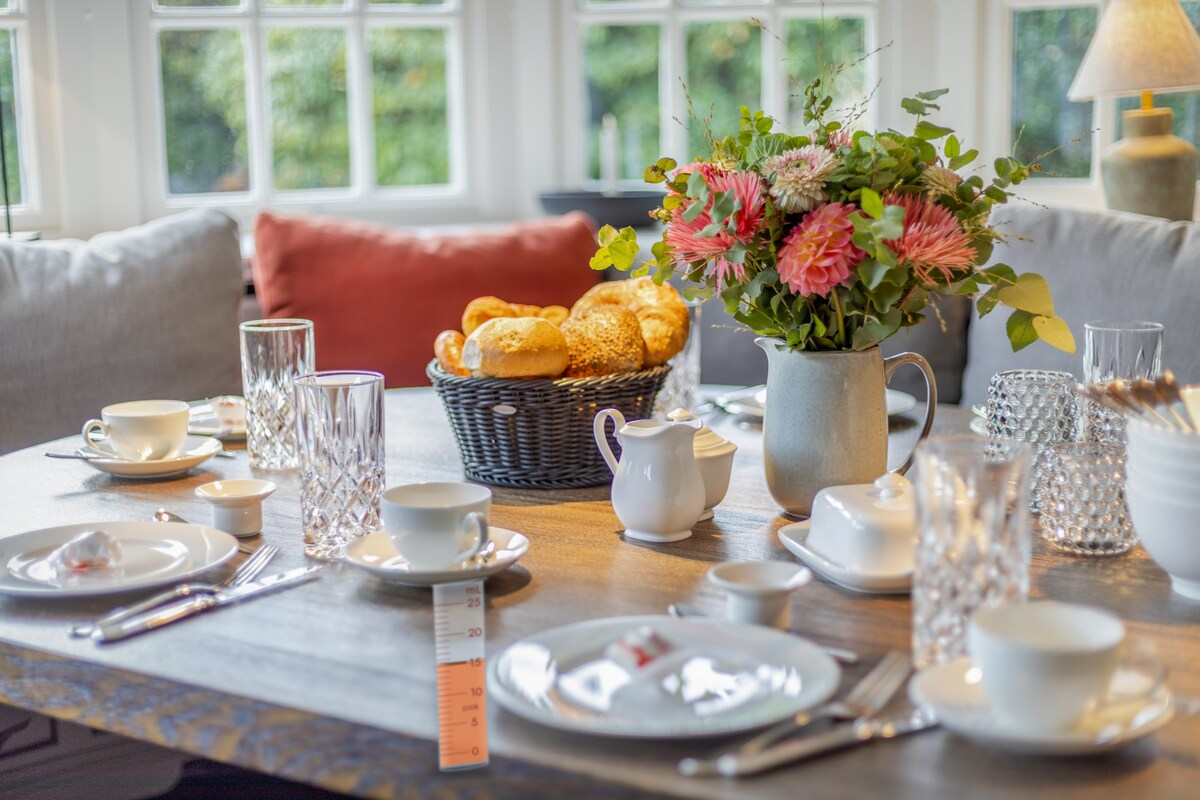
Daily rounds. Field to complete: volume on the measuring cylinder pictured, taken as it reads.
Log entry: 15 mL
